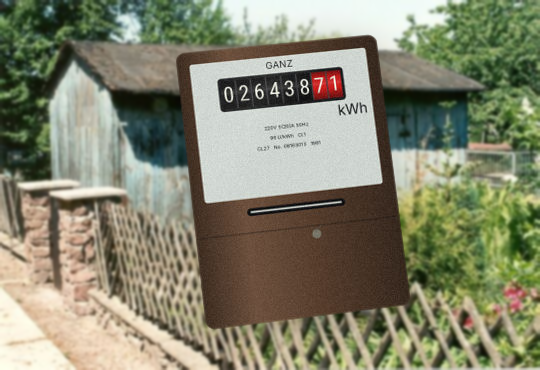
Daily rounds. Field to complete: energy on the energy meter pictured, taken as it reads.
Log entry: 26438.71 kWh
